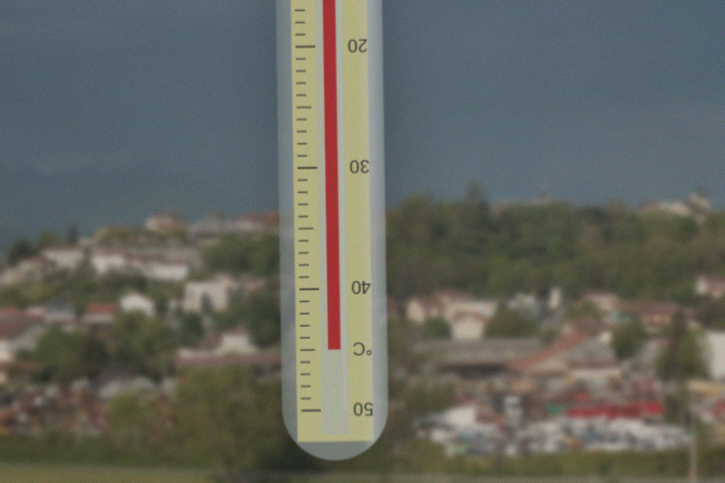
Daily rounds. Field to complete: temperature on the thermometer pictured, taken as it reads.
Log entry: 45 °C
